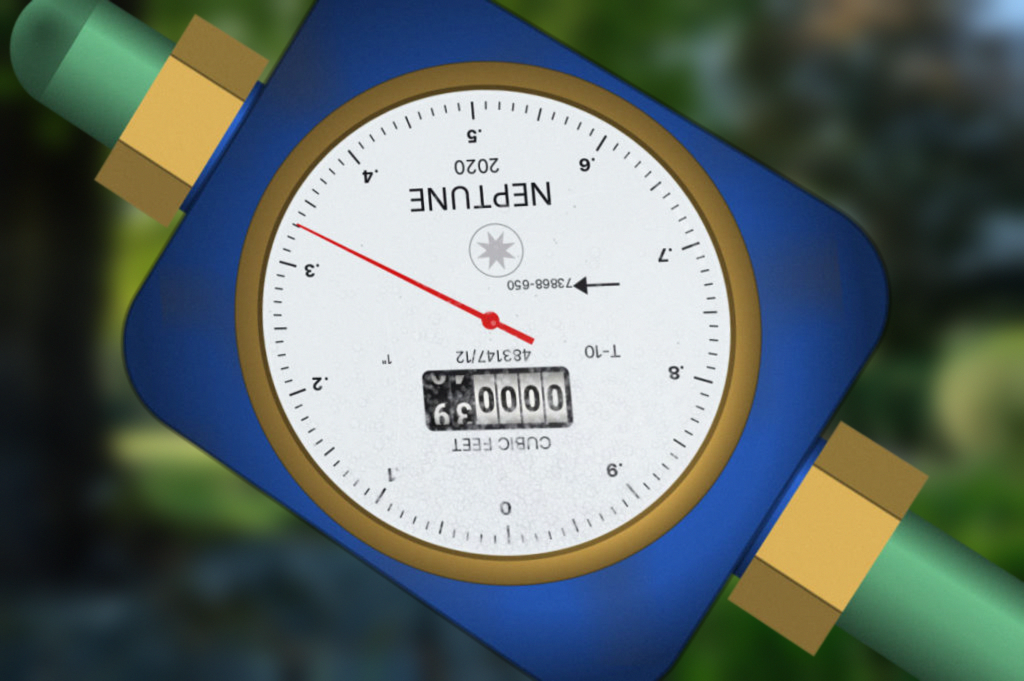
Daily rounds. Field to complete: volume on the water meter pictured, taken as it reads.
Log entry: 39.33 ft³
